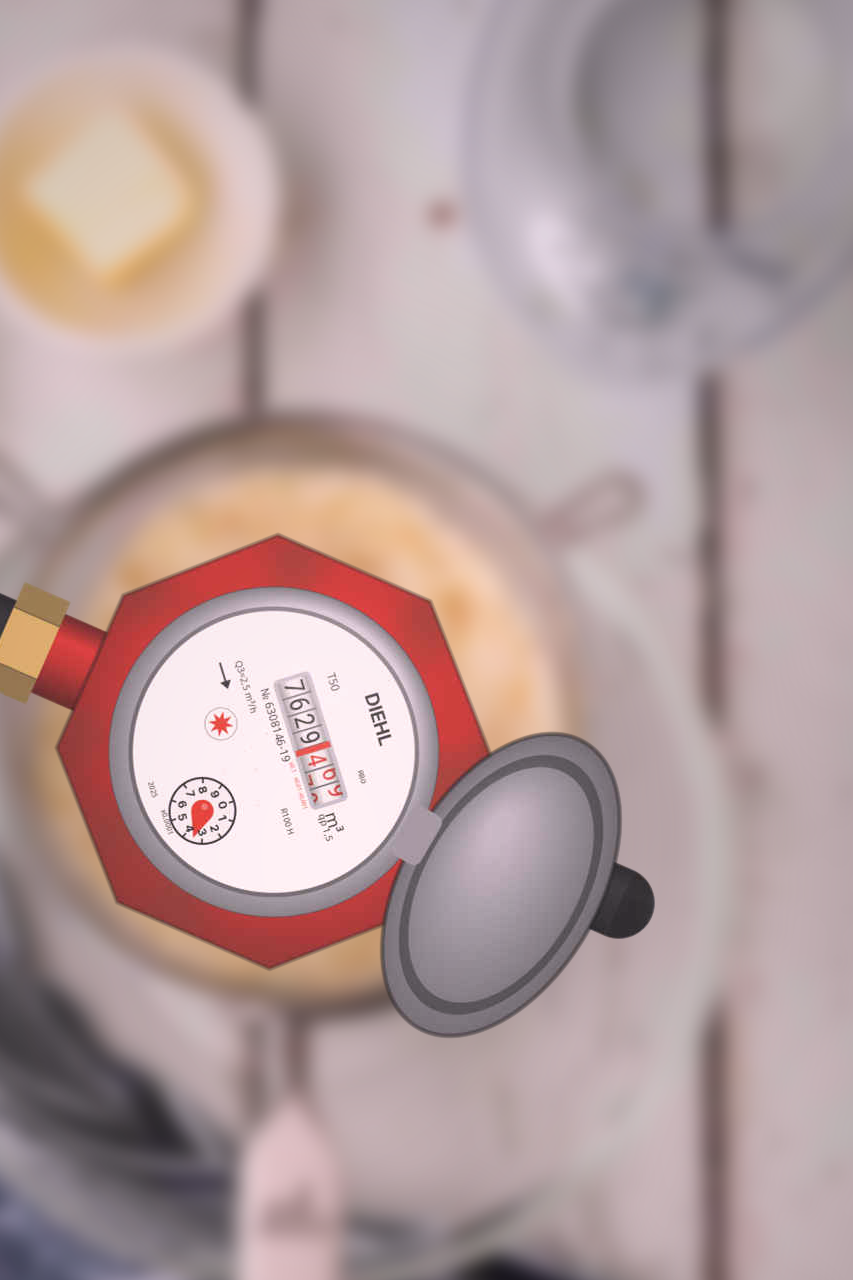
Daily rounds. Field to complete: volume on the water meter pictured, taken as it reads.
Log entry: 7629.4693 m³
